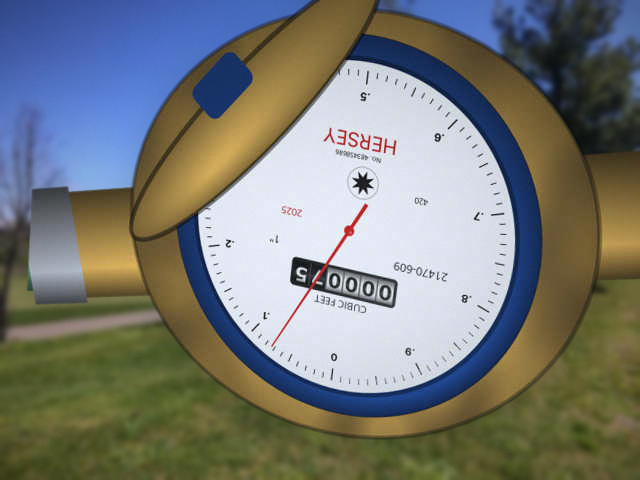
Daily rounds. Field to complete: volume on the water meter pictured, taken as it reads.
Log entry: 75.07 ft³
